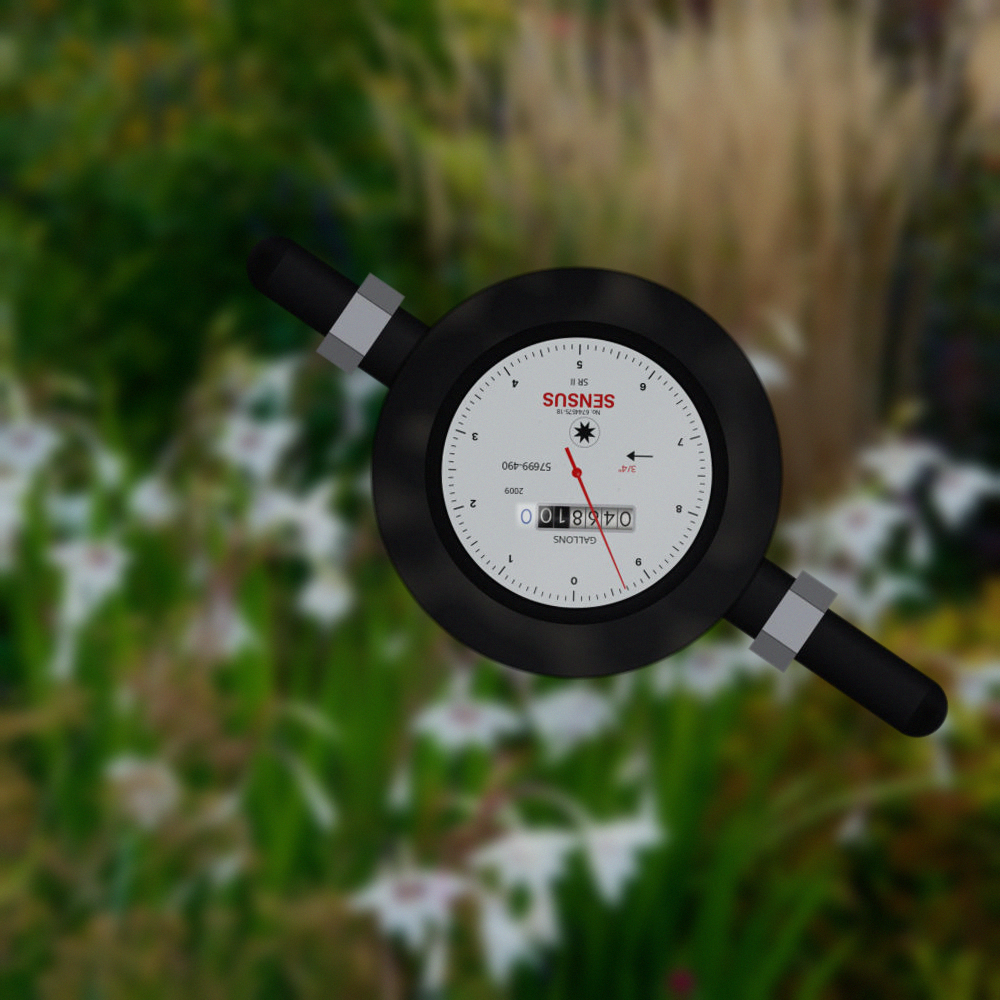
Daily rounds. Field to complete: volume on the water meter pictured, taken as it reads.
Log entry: 468099.3 gal
